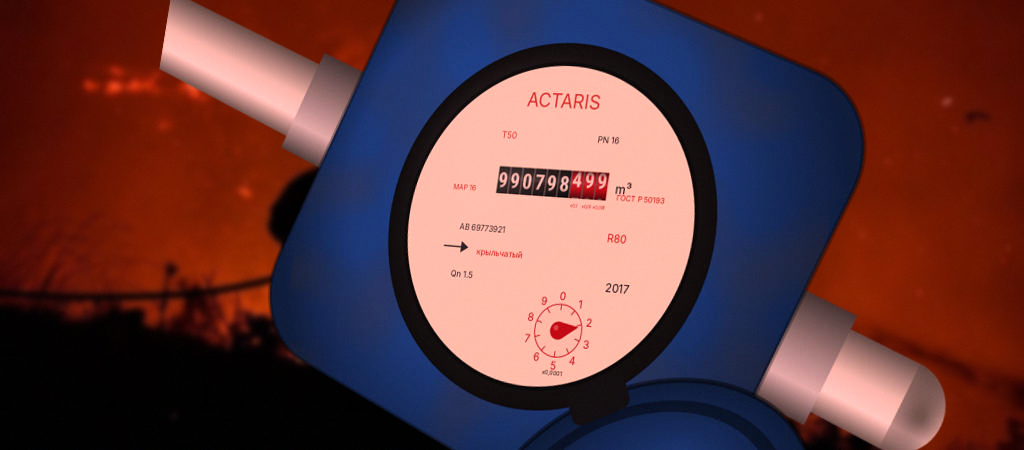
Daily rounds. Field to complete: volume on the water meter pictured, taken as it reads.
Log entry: 990798.4992 m³
